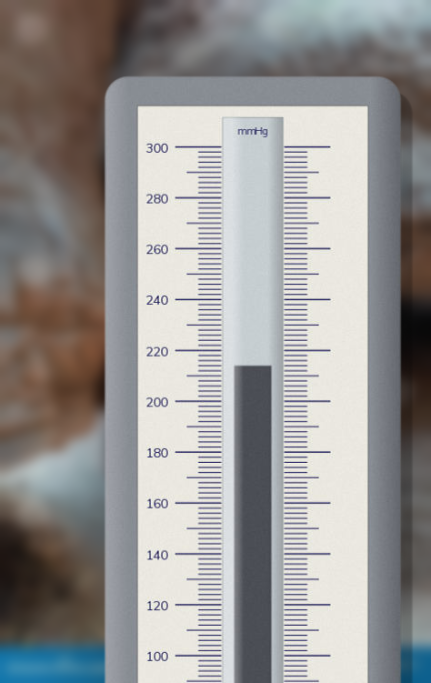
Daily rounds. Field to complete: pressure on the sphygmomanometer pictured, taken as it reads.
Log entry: 214 mmHg
